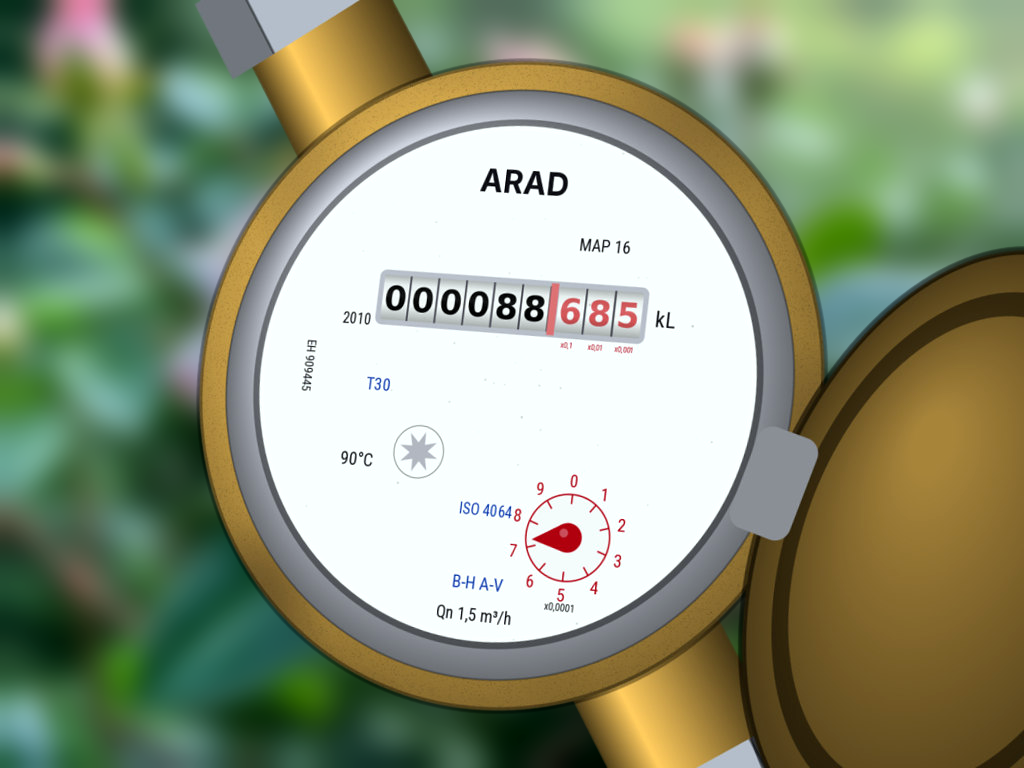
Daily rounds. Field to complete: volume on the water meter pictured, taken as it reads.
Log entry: 88.6857 kL
